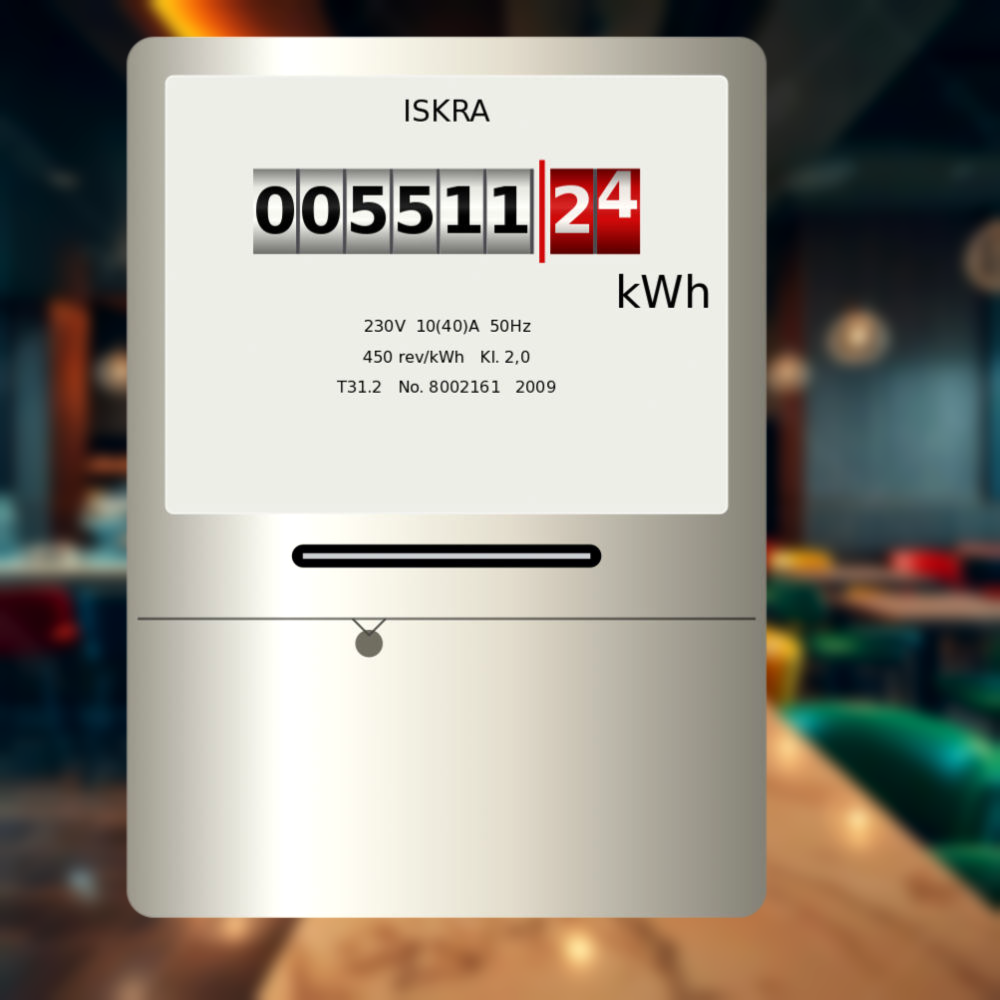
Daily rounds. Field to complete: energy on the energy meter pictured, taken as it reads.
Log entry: 5511.24 kWh
